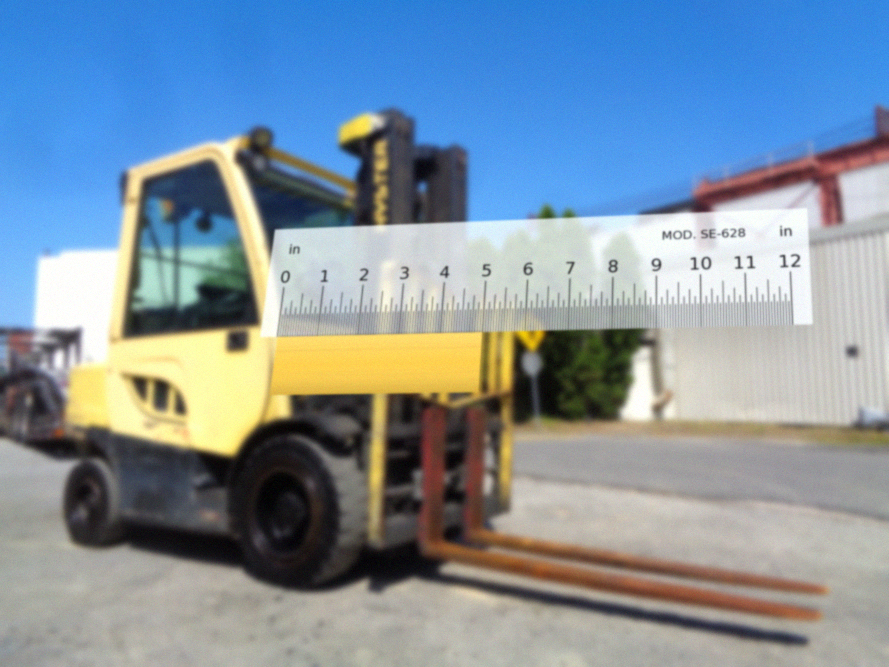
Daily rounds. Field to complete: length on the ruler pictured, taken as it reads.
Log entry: 5 in
